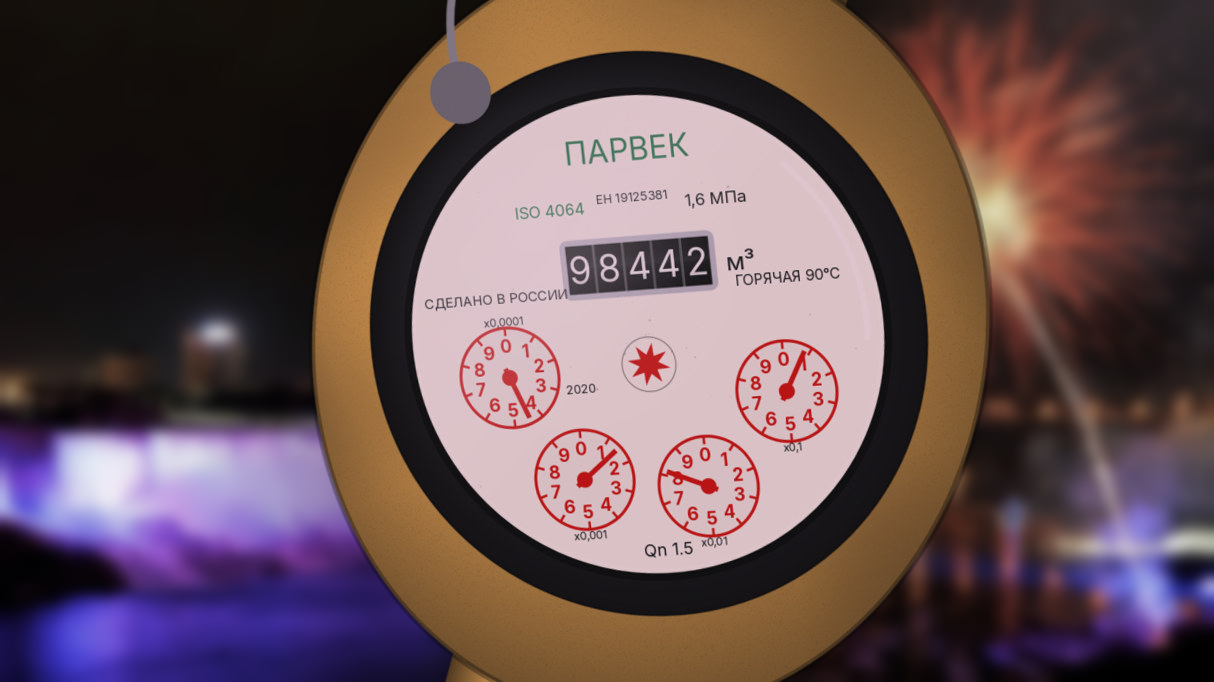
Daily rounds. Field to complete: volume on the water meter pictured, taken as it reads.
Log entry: 98442.0814 m³
